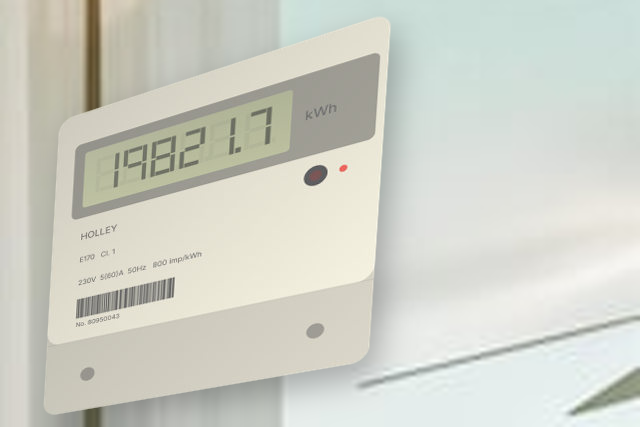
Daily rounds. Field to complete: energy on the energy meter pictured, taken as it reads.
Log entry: 19821.7 kWh
